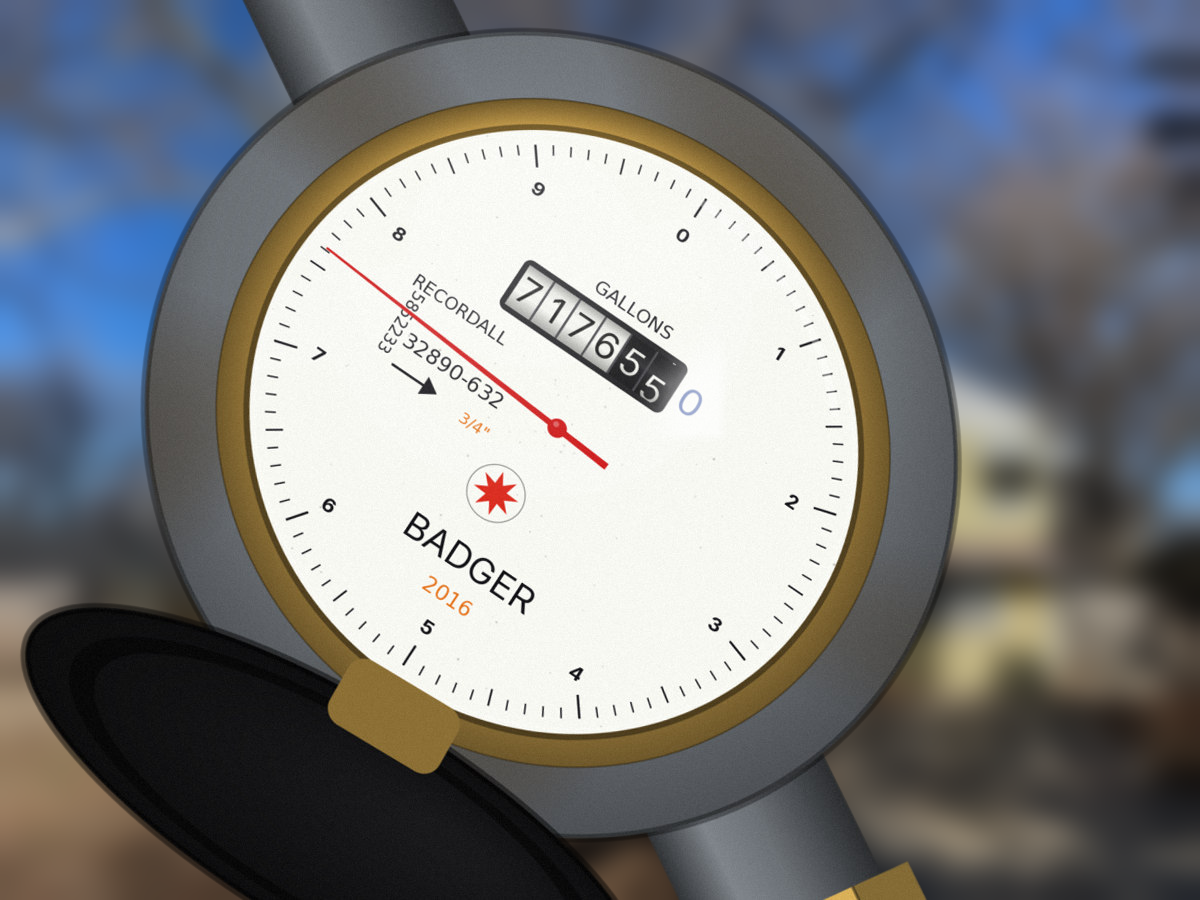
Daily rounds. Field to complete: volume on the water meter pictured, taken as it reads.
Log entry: 7176547.6 gal
